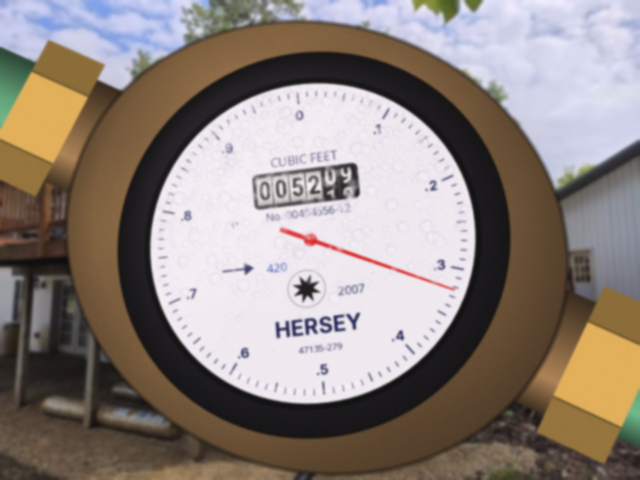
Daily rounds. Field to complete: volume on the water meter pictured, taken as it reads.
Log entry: 5209.32 ft³
